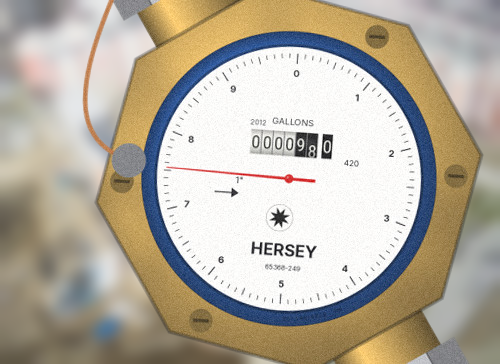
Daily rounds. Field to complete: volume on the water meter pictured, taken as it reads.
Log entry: 977.5 gal
